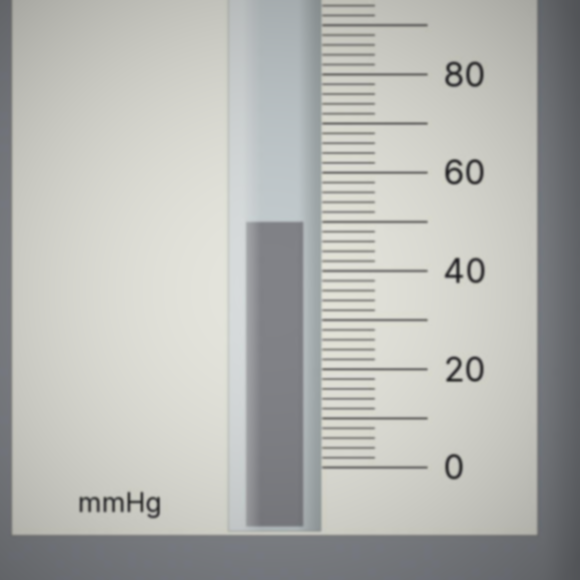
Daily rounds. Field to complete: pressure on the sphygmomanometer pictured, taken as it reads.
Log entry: 50 mmHg
